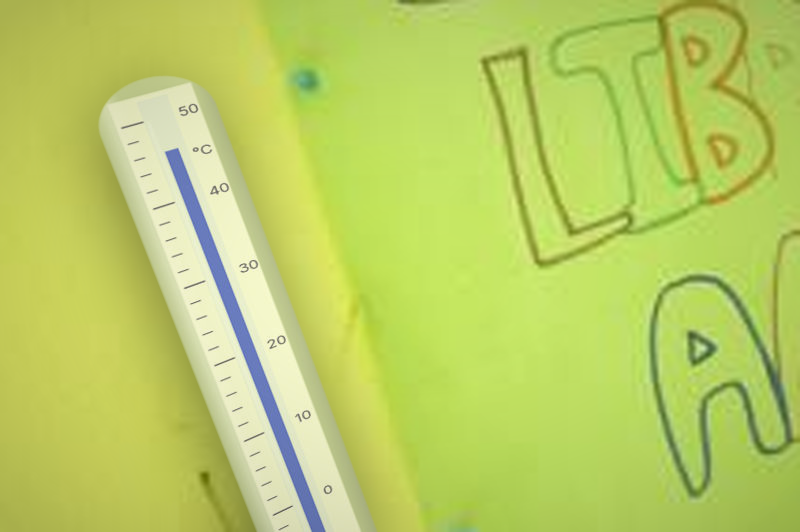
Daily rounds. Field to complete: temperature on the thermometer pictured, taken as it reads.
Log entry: 46 °C
